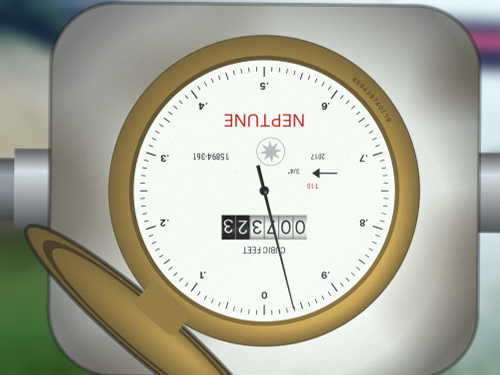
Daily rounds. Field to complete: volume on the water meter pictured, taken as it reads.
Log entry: 7322.96 ft³
